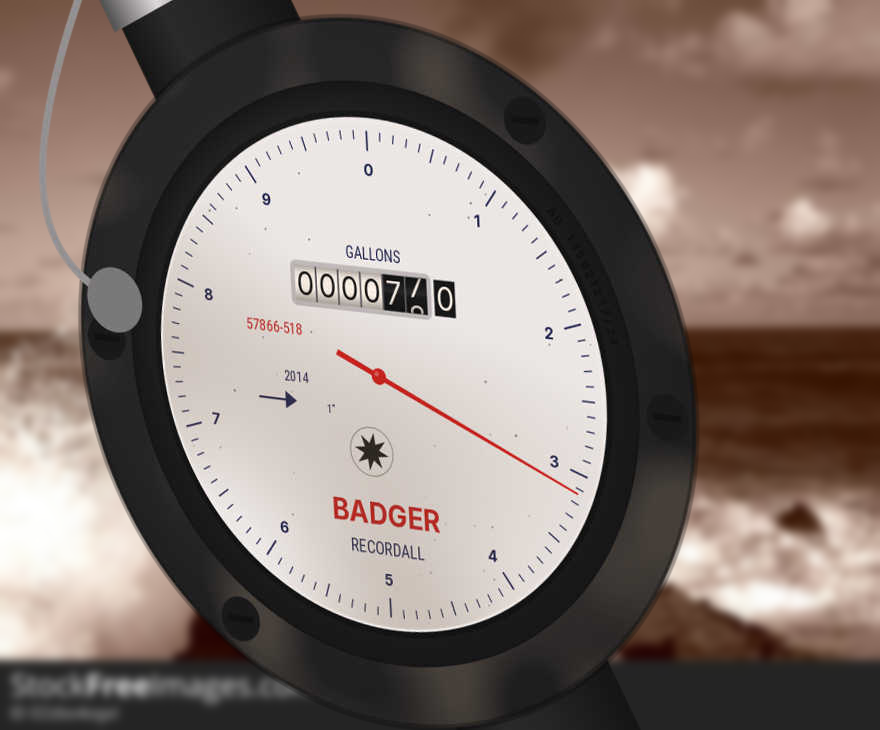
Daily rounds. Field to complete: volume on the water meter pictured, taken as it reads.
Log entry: 773.1 gal
